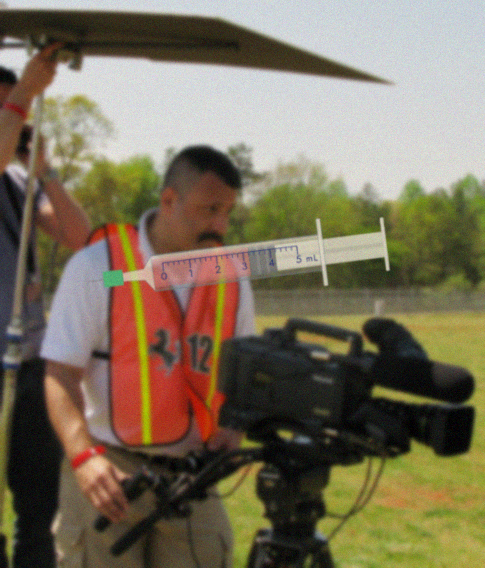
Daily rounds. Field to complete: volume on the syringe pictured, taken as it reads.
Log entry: 3.2 mL
